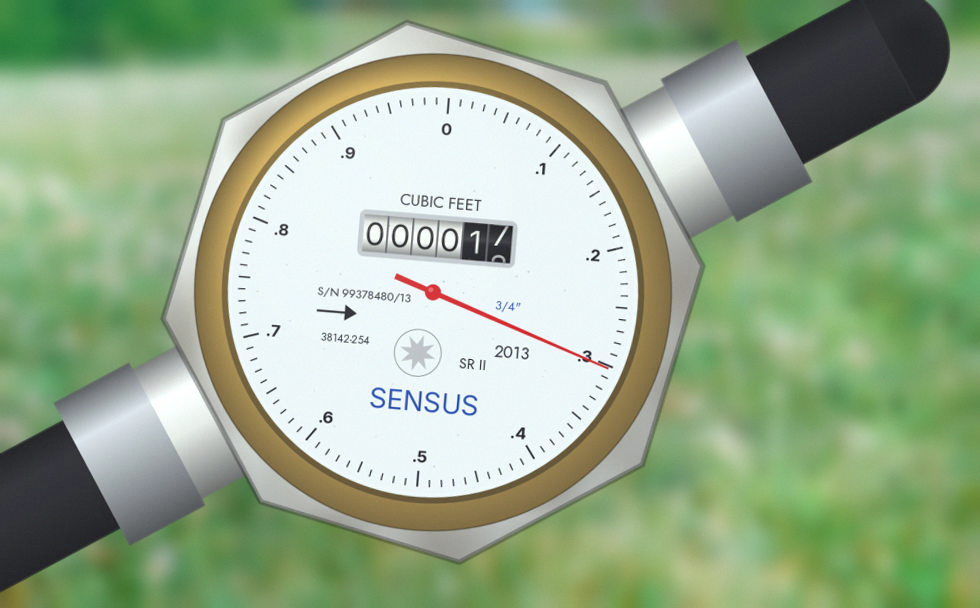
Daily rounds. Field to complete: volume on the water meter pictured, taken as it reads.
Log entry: 17.30 ft³
